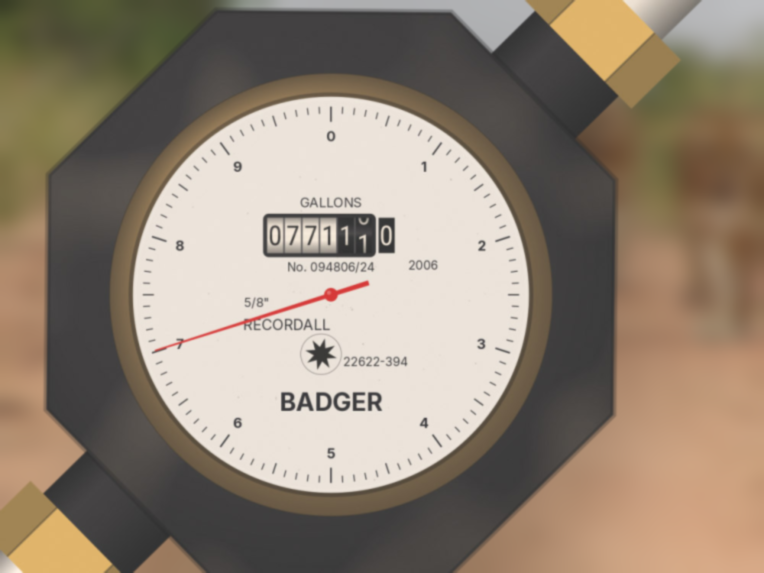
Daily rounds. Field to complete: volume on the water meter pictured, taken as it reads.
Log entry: 771107.0 gal
